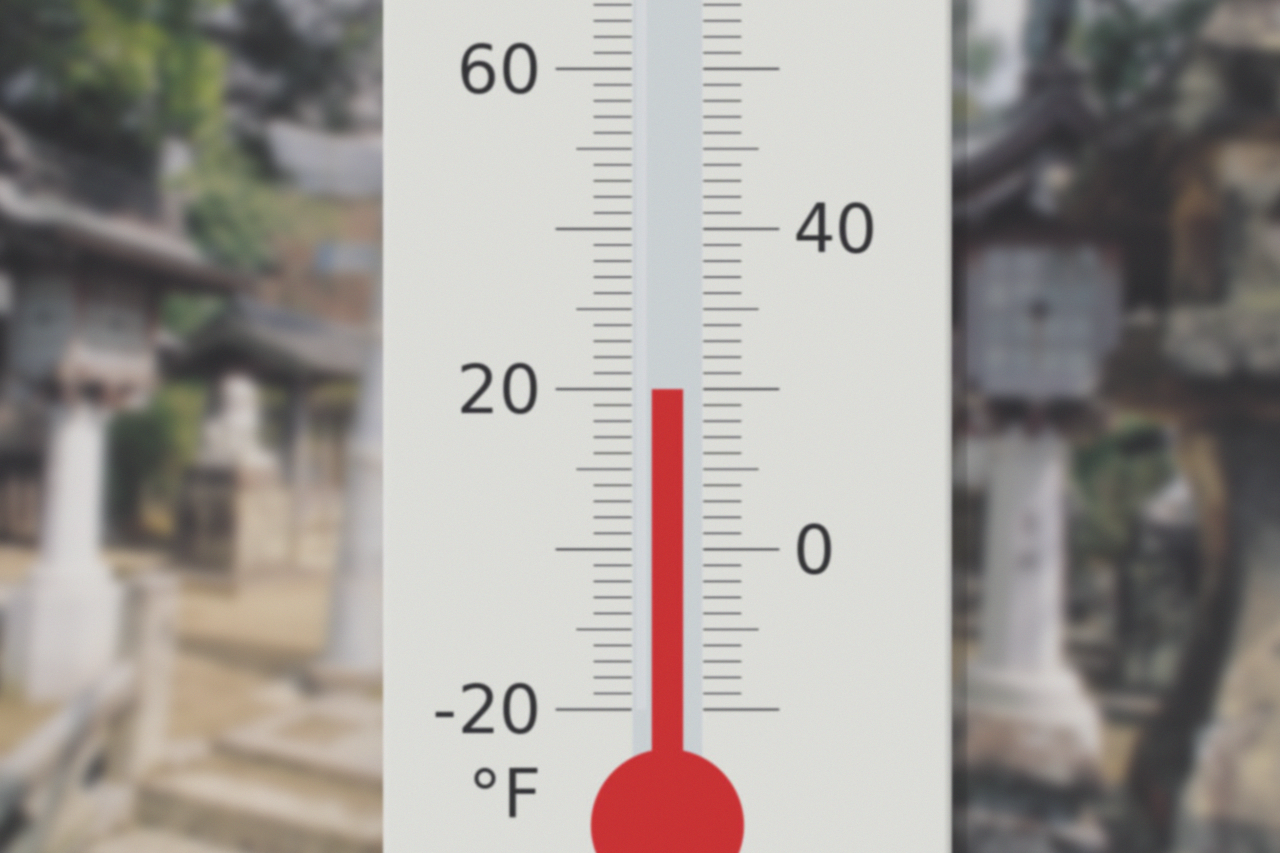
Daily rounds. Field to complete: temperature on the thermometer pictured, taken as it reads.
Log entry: 20 °F
